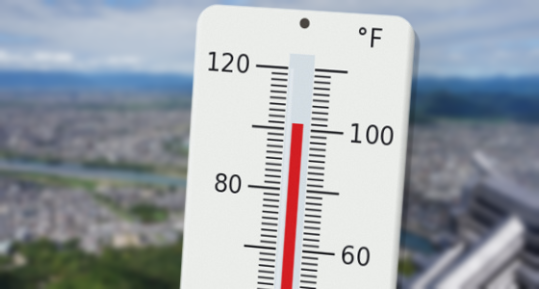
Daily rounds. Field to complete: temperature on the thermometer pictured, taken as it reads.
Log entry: 102 °F
